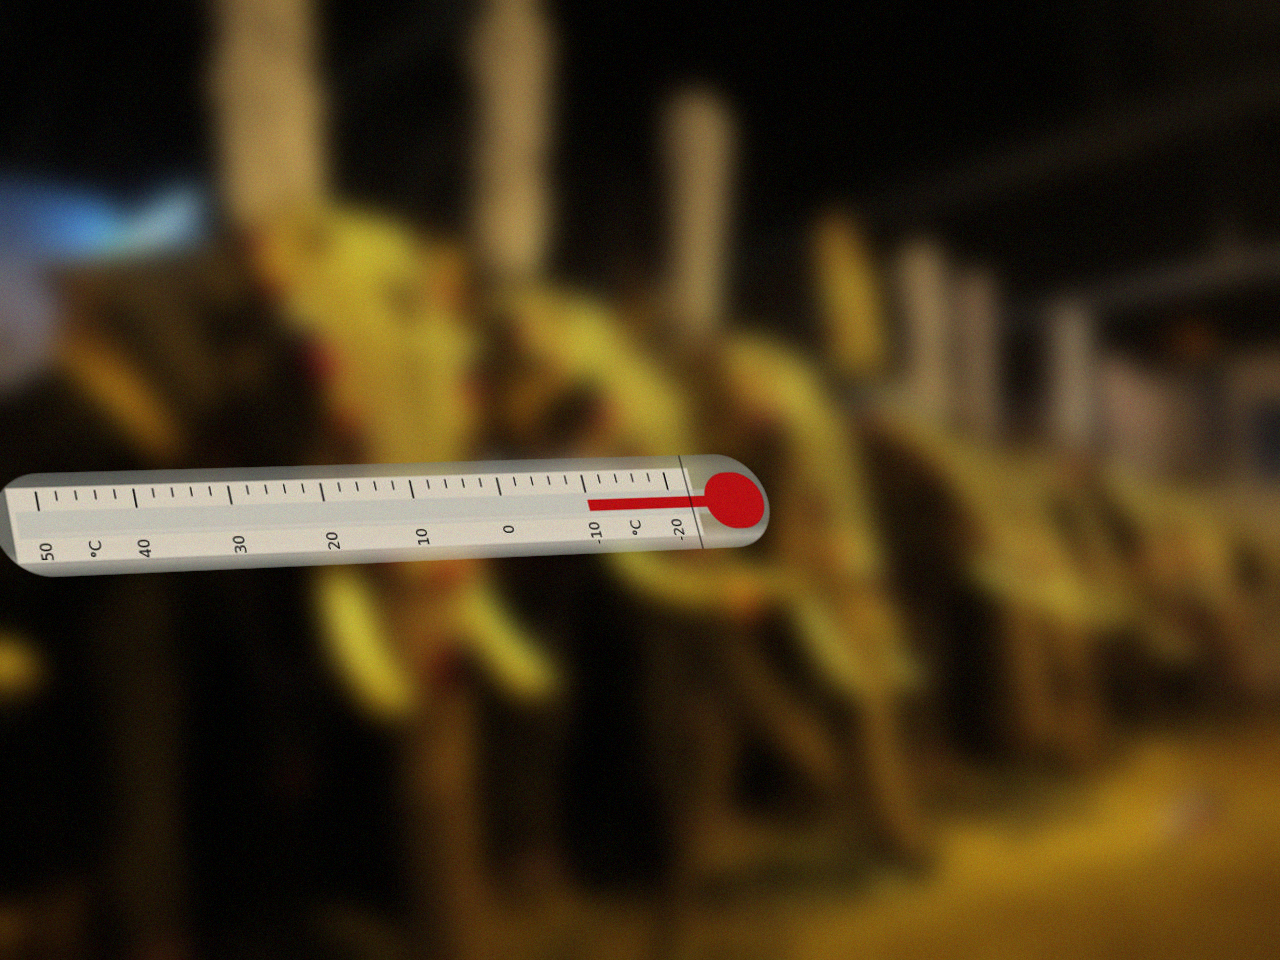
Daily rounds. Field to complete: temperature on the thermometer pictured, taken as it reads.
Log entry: -10 °C
